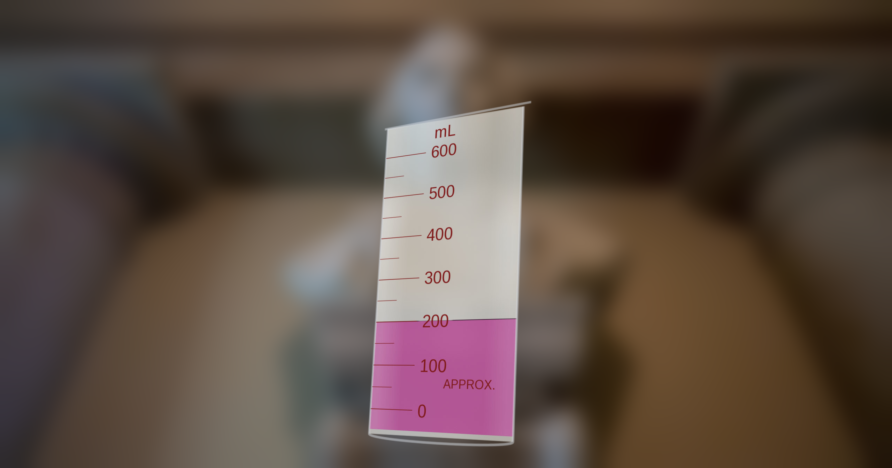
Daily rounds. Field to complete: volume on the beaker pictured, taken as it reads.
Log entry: 200 mL
